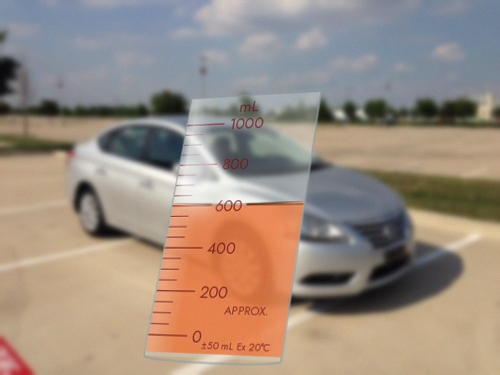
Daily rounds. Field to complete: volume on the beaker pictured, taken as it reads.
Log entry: 600 mL
